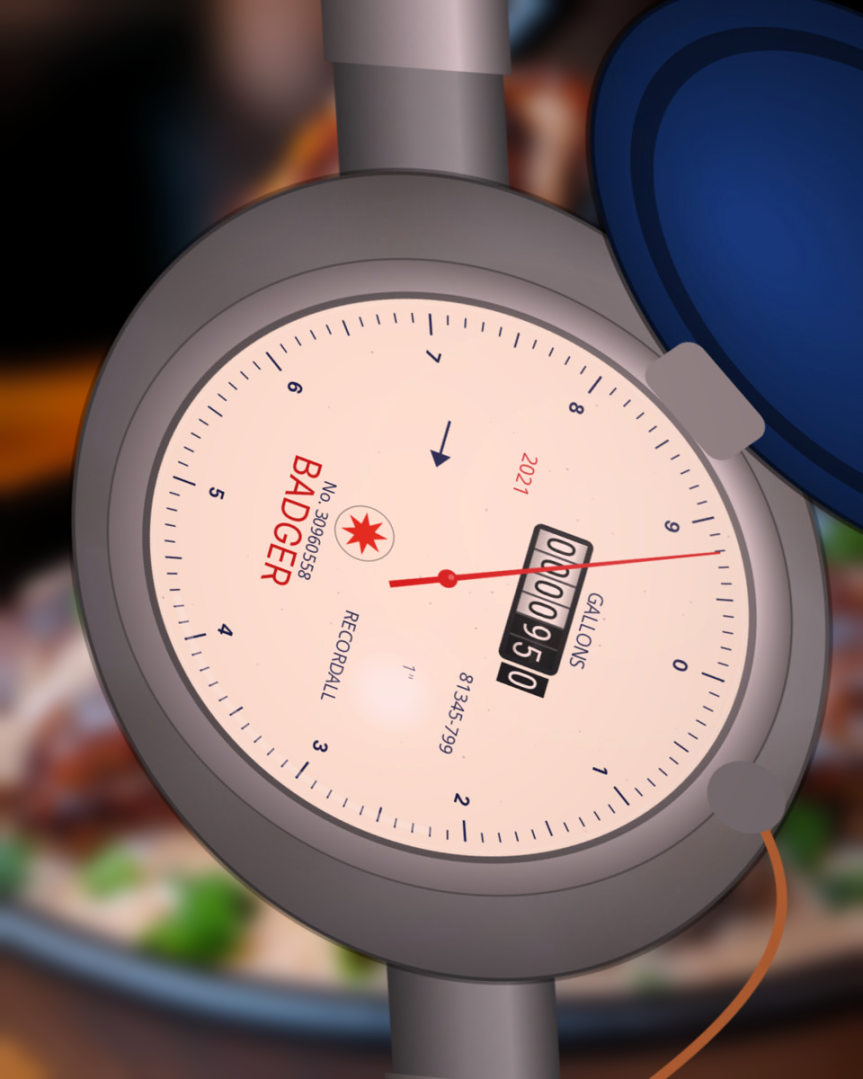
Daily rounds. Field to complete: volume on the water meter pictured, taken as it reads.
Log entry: 949.2 gal
